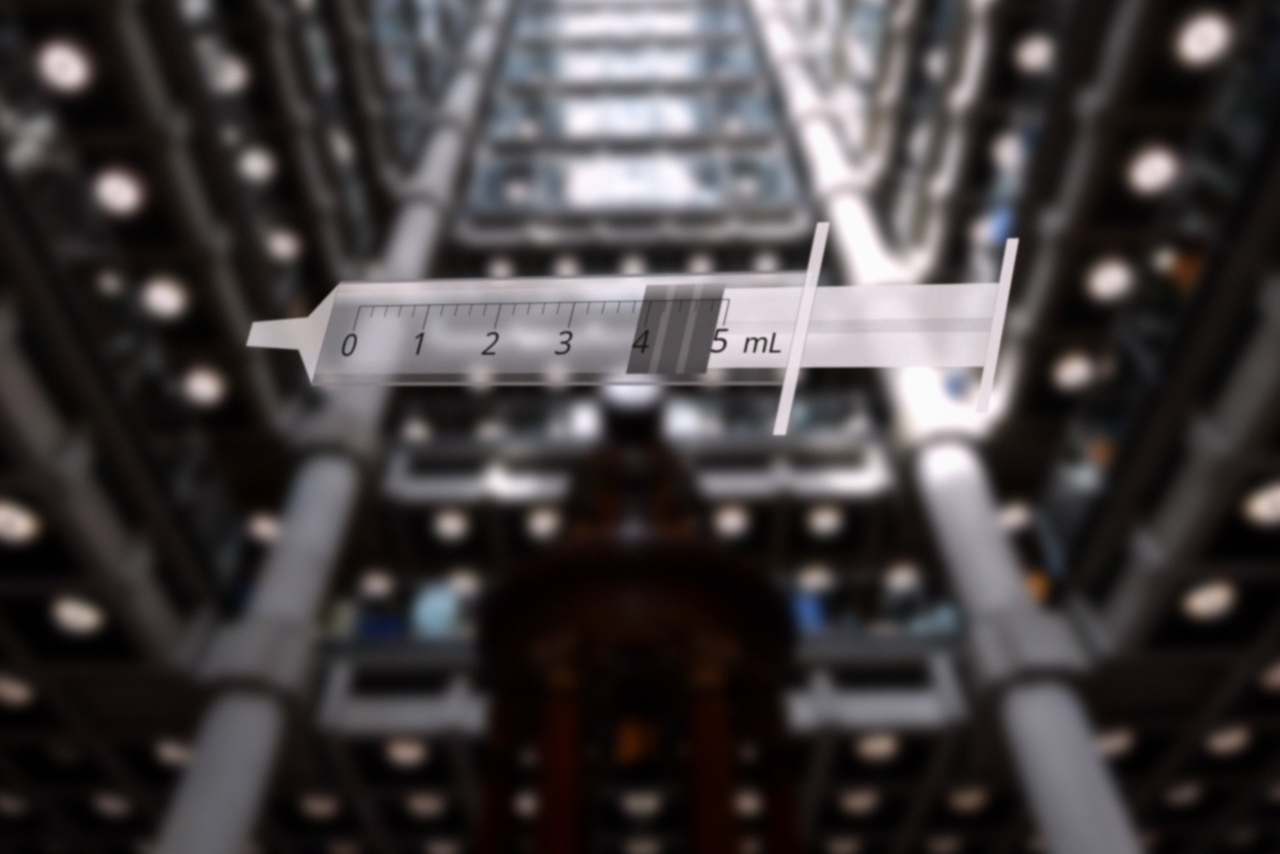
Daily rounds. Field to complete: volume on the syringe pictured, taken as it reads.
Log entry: 3.9 mL
